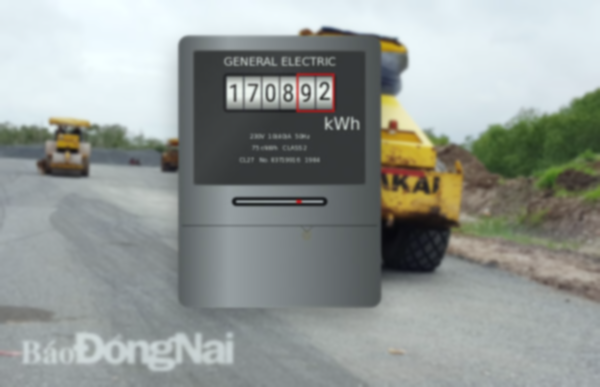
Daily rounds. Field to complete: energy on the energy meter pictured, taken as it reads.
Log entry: 1708.92 kWh
